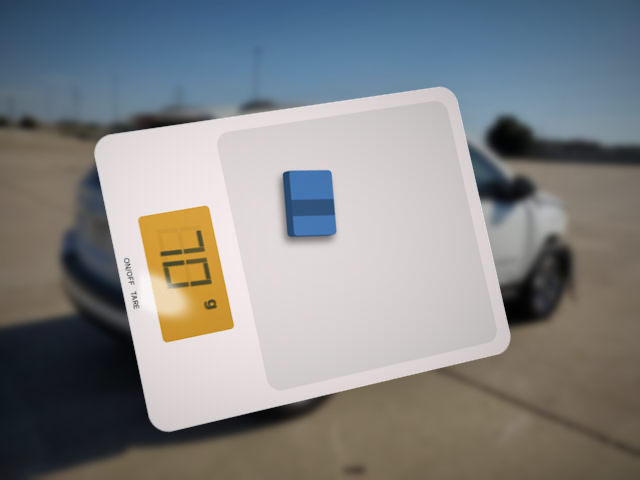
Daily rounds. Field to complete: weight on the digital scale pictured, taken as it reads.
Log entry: 70 g
